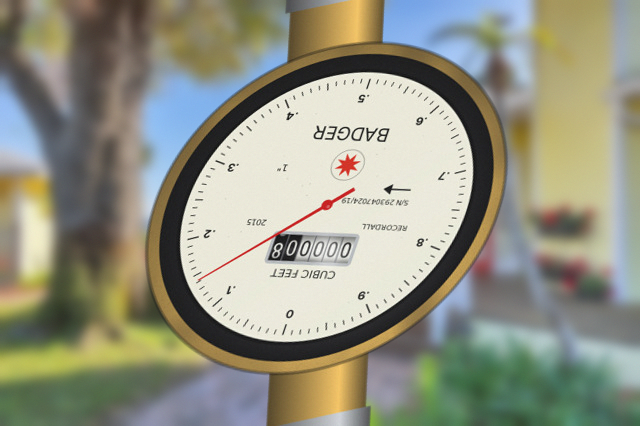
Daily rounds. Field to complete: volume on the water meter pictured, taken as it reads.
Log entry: 8.14 ft³
